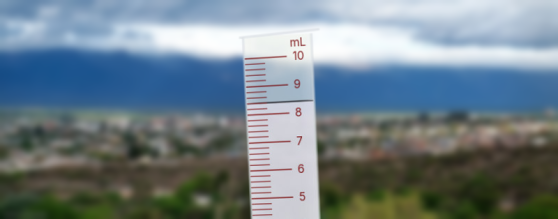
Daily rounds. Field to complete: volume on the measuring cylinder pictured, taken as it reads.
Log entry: 8.4 mL
